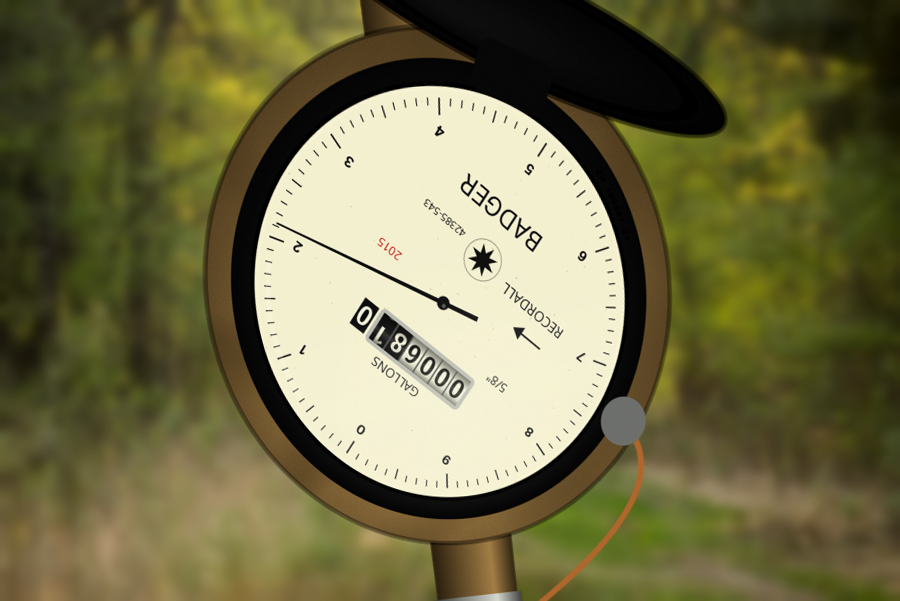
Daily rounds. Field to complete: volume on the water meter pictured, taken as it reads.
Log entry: 6812.1 gal
